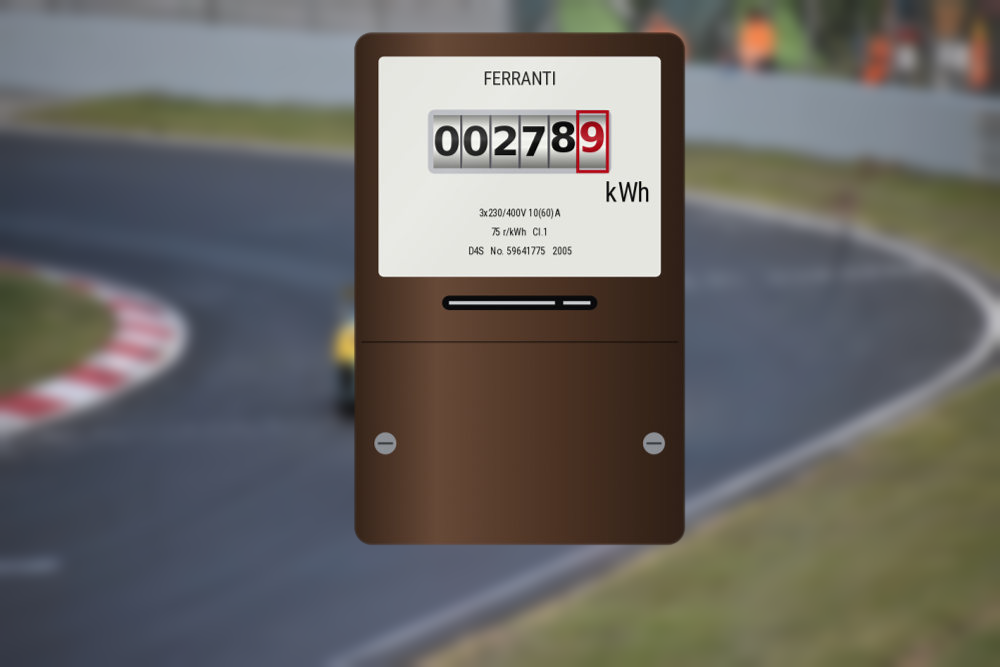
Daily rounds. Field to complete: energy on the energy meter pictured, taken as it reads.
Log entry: 278.9 kWh
